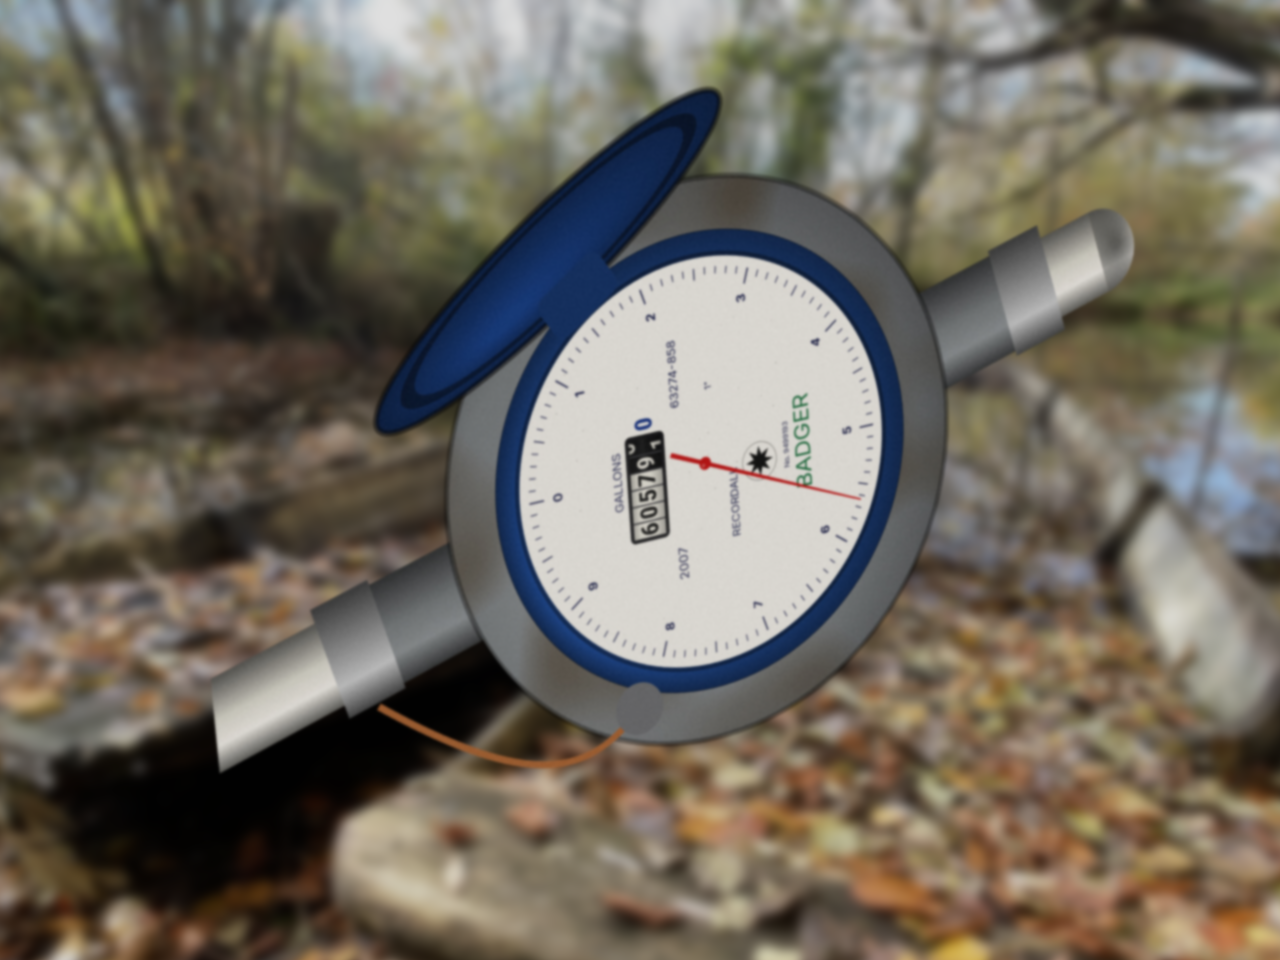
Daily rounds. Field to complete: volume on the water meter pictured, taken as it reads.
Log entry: 6057905.6 gal
